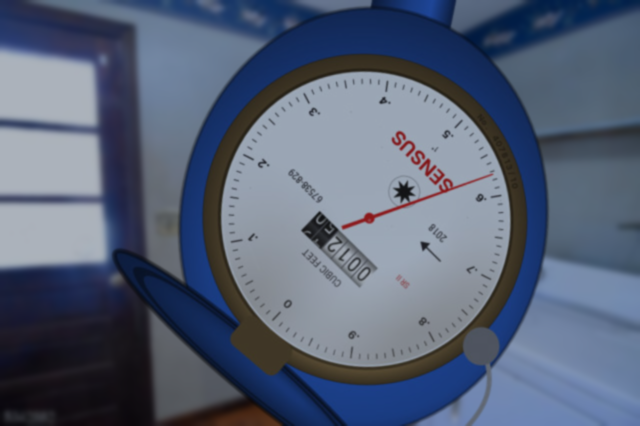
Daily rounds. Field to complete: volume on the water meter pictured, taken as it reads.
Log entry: 1249.57 ft³
